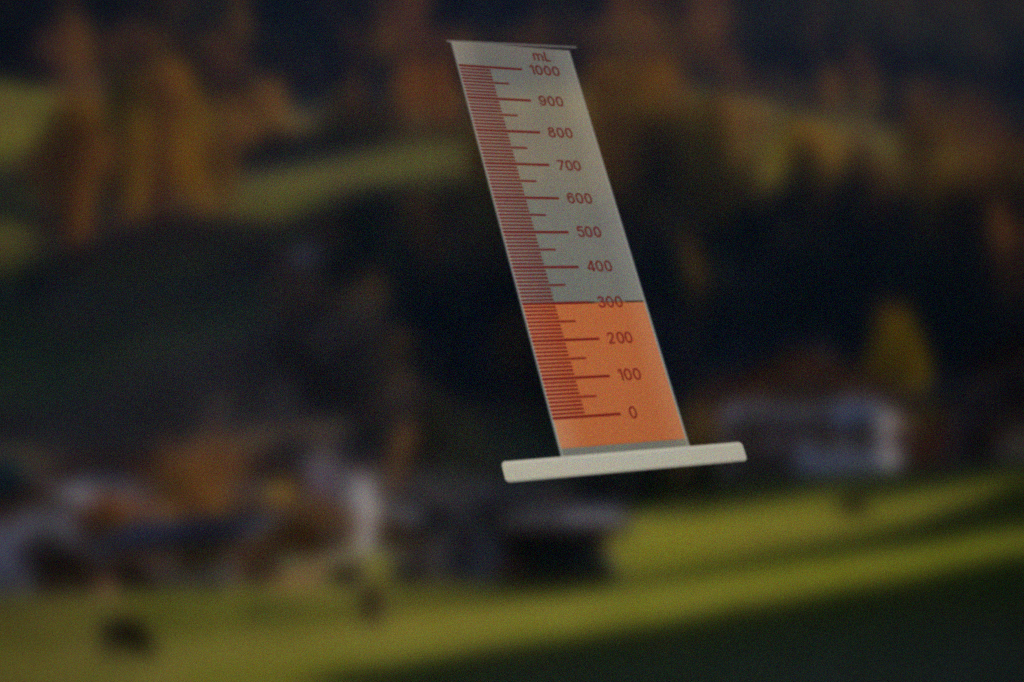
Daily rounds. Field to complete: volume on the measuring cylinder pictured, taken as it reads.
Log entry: 300 mL
